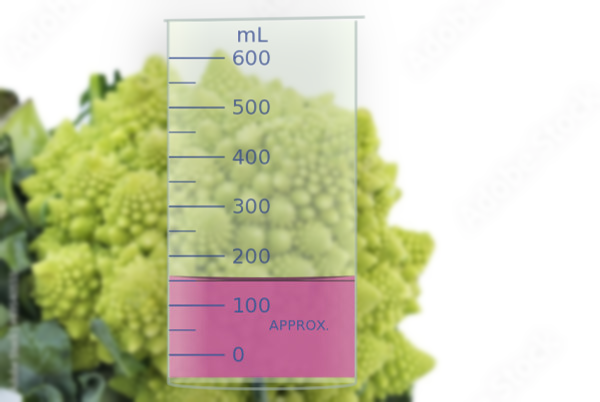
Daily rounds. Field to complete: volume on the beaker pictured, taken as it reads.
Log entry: 150 mL
